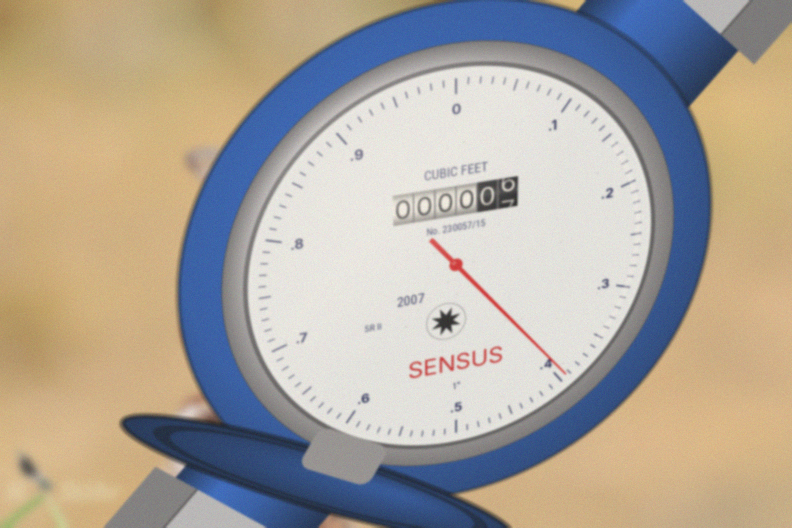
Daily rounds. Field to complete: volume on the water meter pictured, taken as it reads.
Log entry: 6.39 ft³
